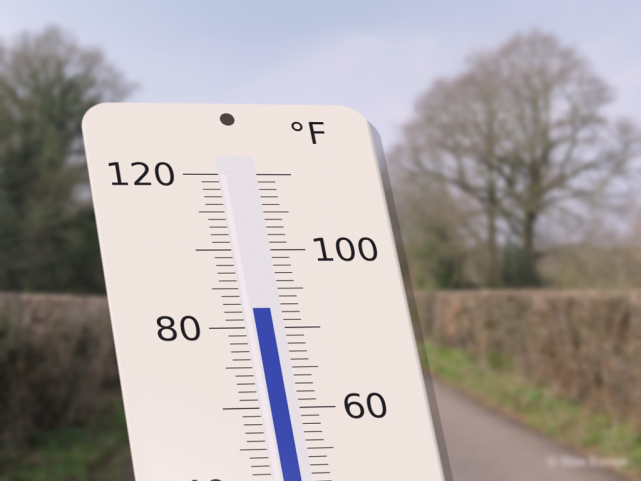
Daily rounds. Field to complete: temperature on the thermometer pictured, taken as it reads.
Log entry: 85 °F
